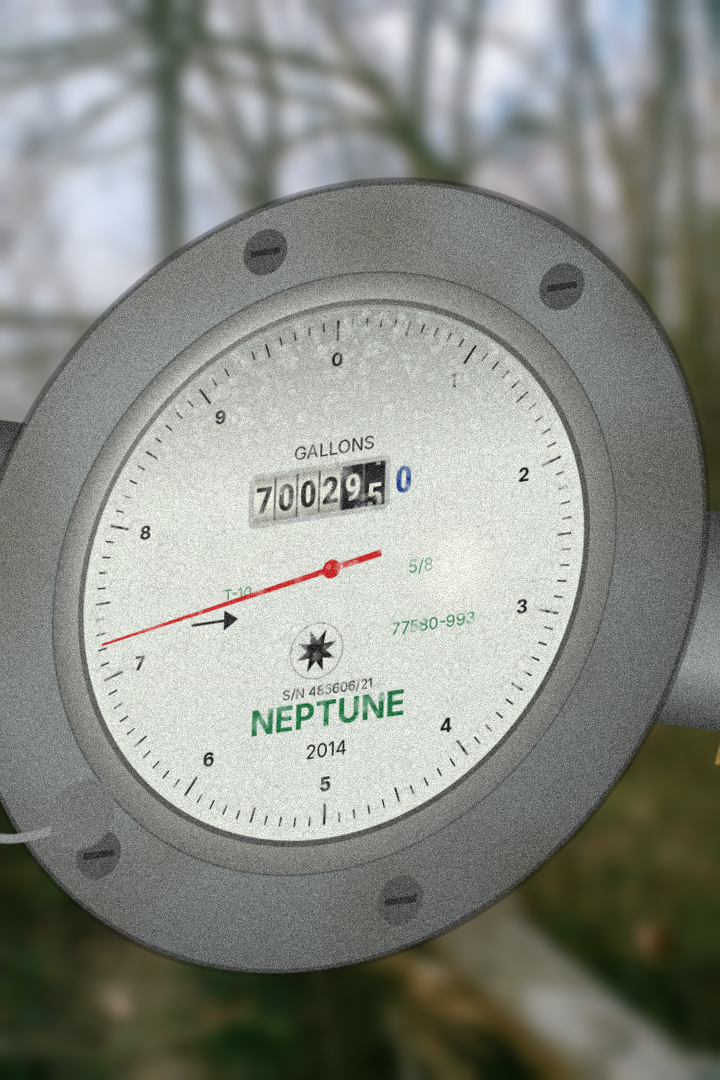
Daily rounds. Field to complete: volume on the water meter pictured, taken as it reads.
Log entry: 7002947.2 gal
